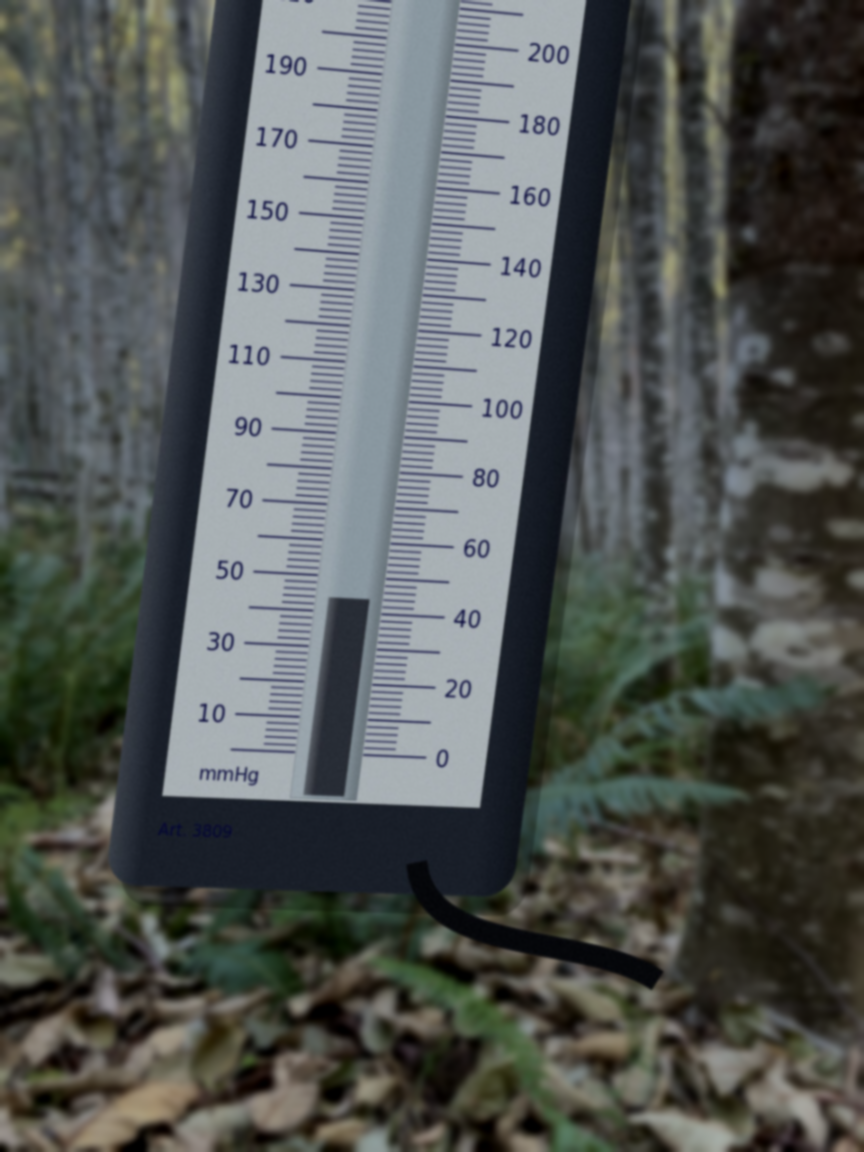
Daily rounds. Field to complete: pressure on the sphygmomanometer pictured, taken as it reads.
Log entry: 44 mmHg
